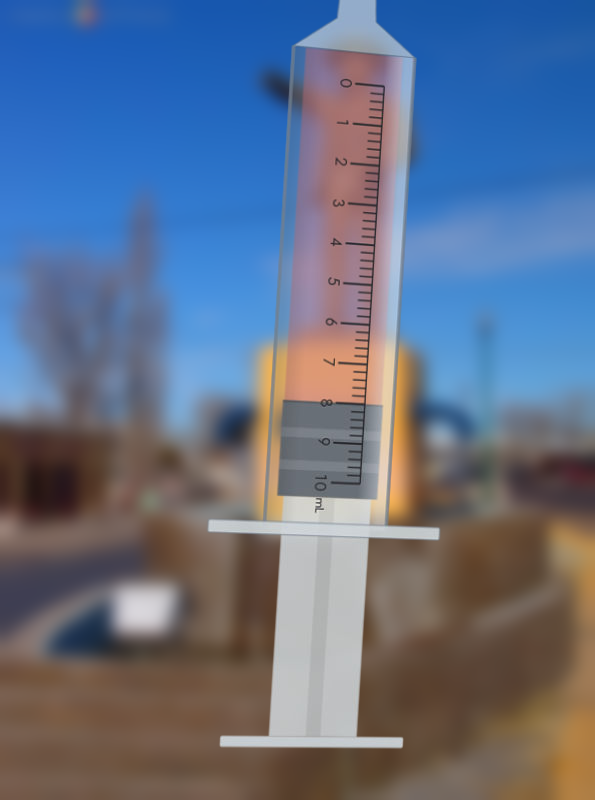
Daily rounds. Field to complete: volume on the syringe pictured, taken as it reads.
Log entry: 8 mL
